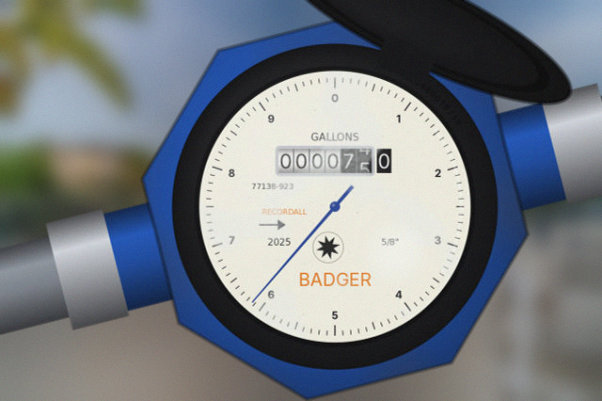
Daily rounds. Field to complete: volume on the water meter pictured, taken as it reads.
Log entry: 746.1 gal
